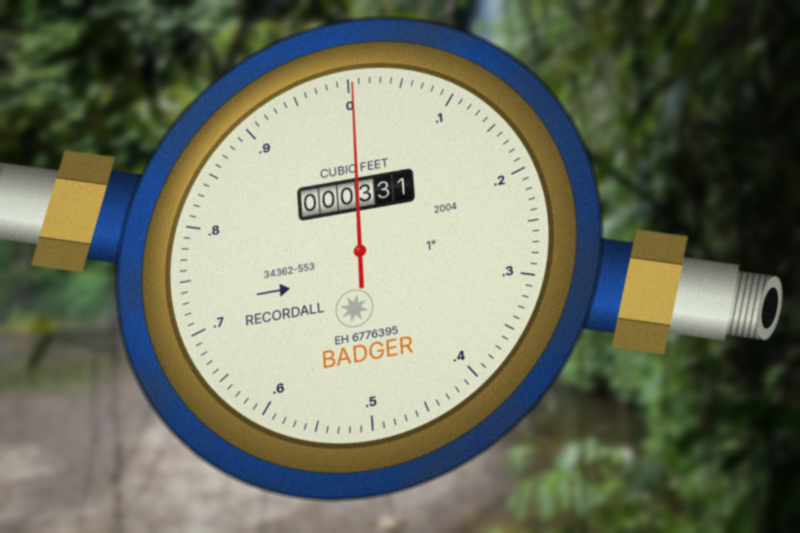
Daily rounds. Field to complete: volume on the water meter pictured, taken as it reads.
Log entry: 331.00 ft³
